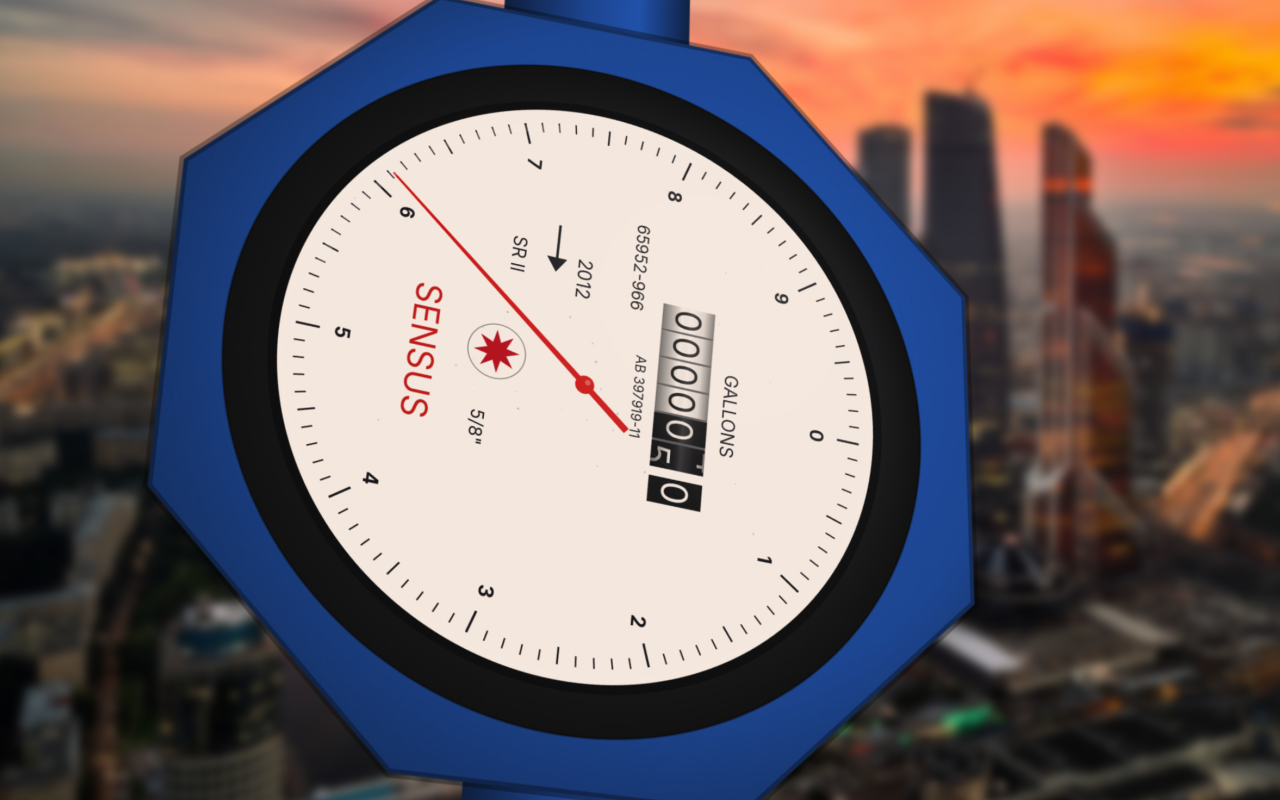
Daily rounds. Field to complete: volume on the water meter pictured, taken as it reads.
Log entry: 46.1 gal
